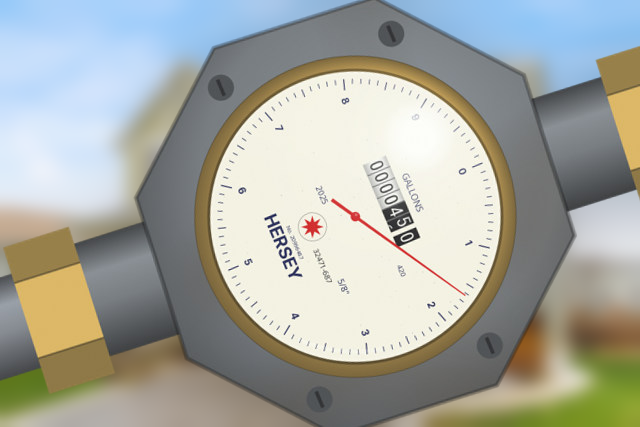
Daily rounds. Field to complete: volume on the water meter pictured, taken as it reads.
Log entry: 451.6 gal
